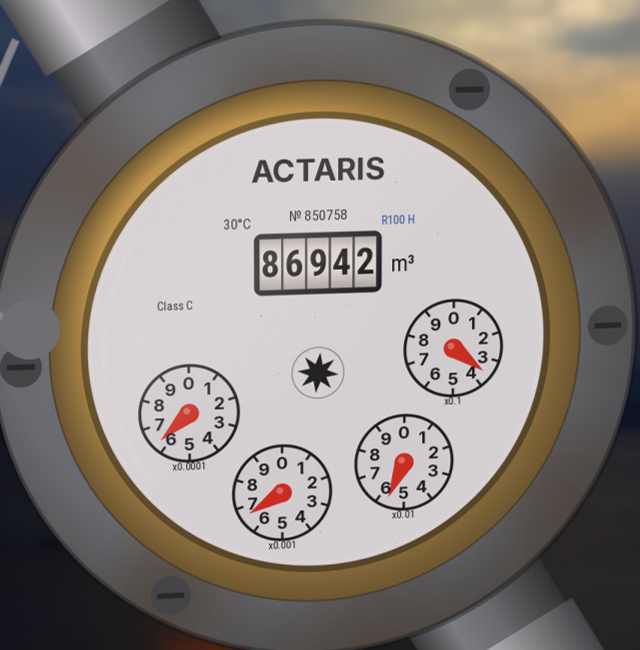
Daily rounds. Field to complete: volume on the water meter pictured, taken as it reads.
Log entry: 86942.3566 m³
